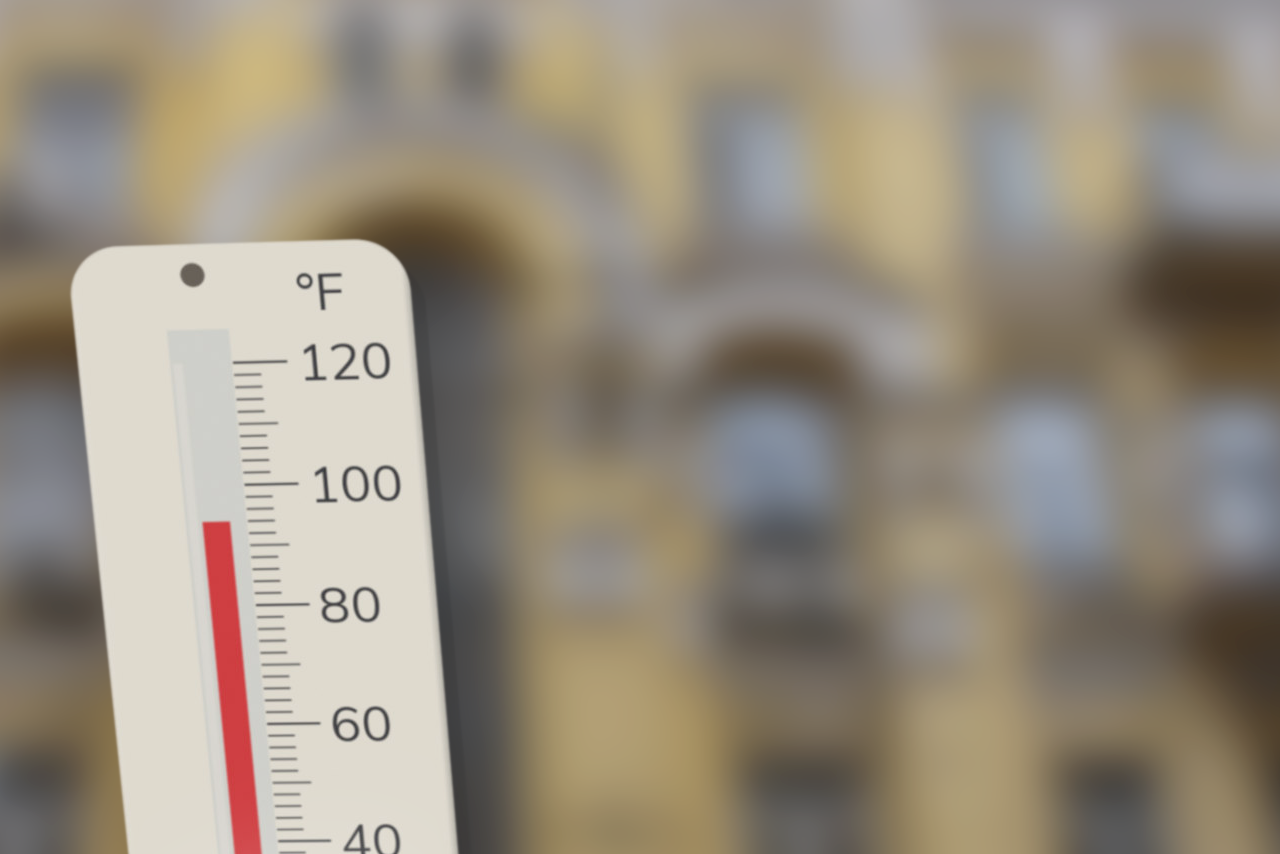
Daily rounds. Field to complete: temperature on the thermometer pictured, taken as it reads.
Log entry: 94 °F
